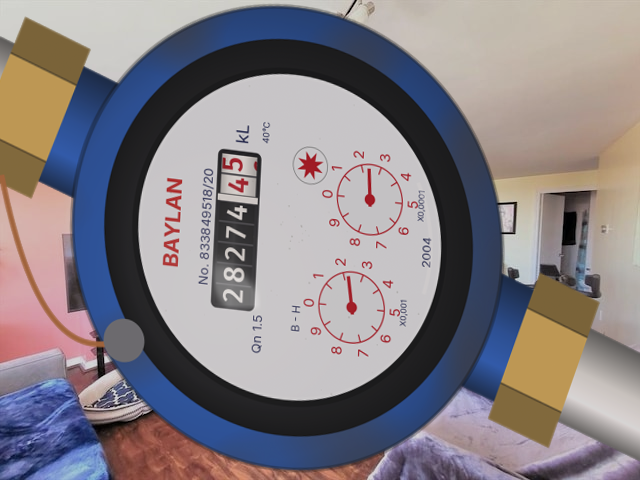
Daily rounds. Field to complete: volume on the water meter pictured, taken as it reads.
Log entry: 28274.4522 kL
